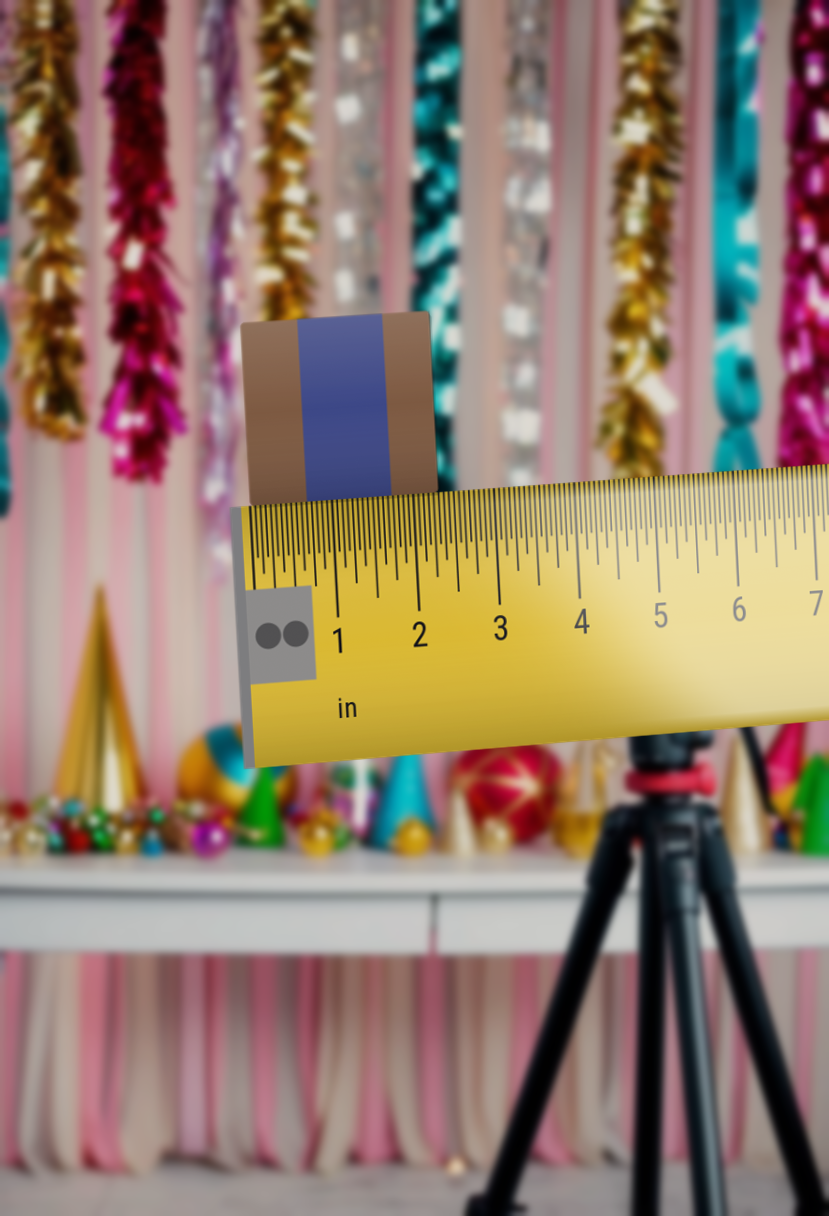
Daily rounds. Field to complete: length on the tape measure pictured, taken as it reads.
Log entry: 2.3125 in
